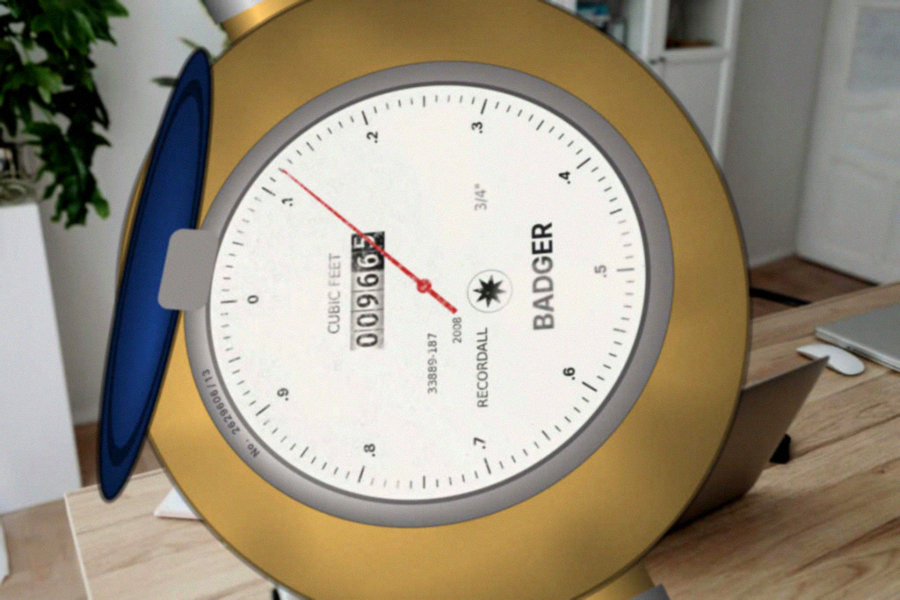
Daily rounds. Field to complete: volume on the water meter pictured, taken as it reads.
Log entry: 9665.12 ft³
